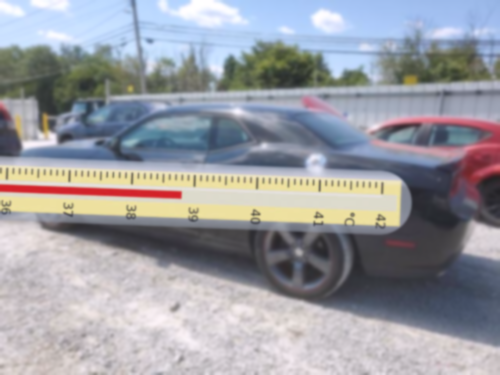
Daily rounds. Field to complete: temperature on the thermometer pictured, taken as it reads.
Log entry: 38.8 °C
